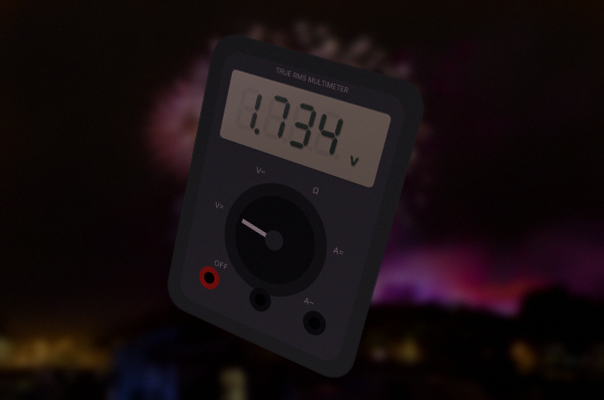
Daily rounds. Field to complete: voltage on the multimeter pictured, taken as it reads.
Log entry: 1.734 V
